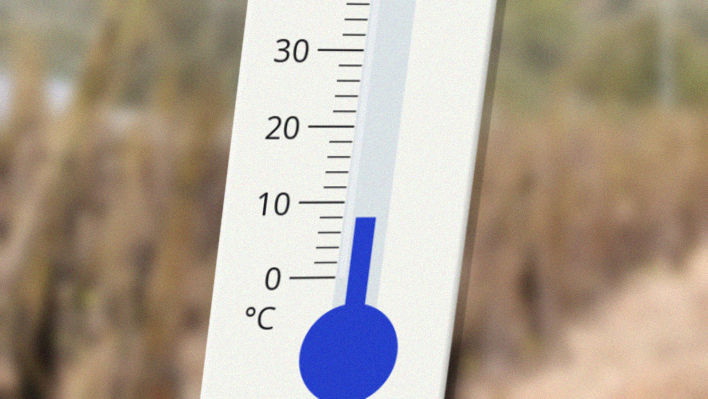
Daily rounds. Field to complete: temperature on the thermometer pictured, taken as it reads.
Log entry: 8 °C
